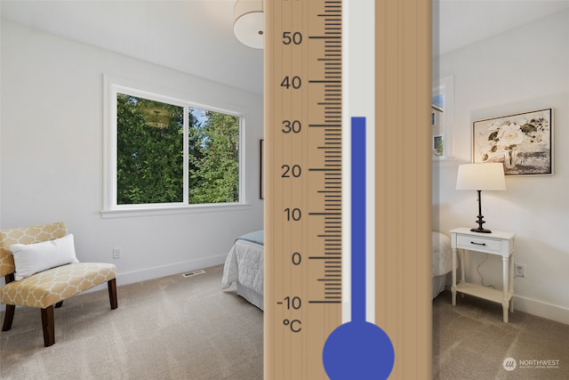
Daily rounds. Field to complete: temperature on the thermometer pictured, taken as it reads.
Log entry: 32 °C
